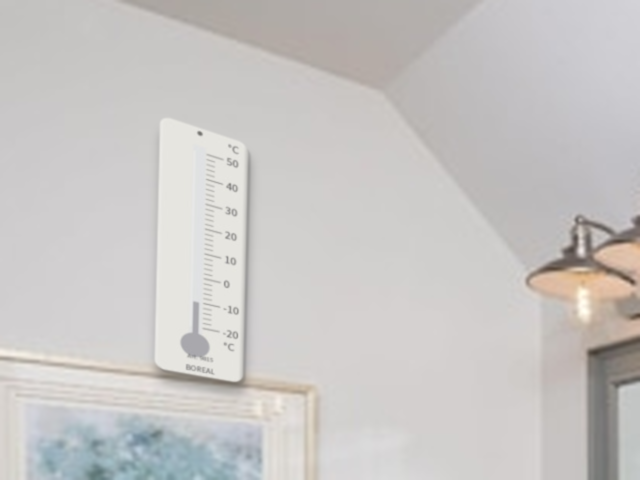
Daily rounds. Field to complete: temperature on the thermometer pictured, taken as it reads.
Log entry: -10 °C
